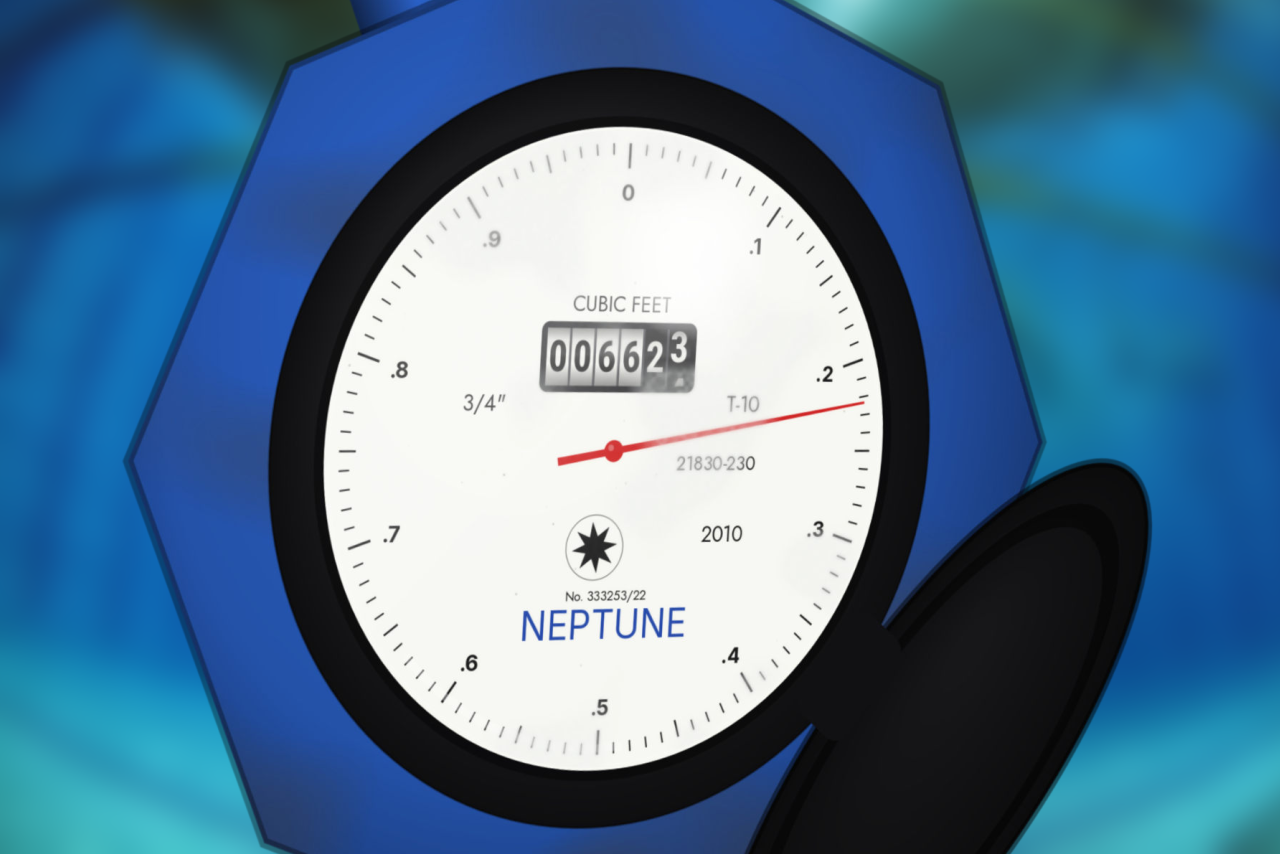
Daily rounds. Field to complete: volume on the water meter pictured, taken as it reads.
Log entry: 6623.22 ft³
